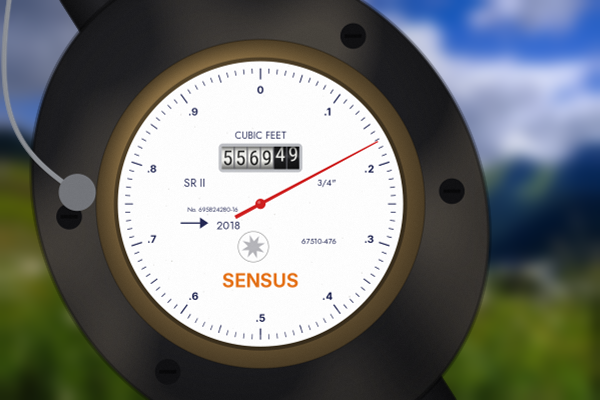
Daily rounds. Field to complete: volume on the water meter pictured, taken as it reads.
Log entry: 556949.17 ft³
